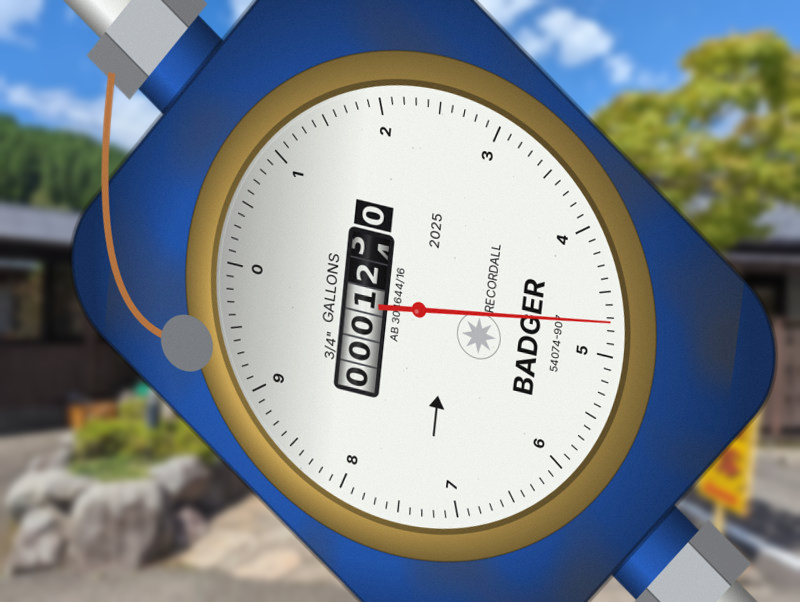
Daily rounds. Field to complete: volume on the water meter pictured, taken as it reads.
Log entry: 1234.7 gal
